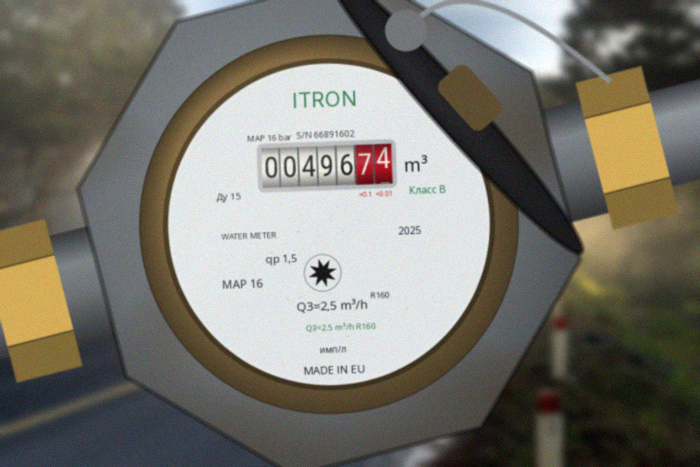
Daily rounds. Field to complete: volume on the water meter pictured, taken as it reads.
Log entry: 496.74 m³
